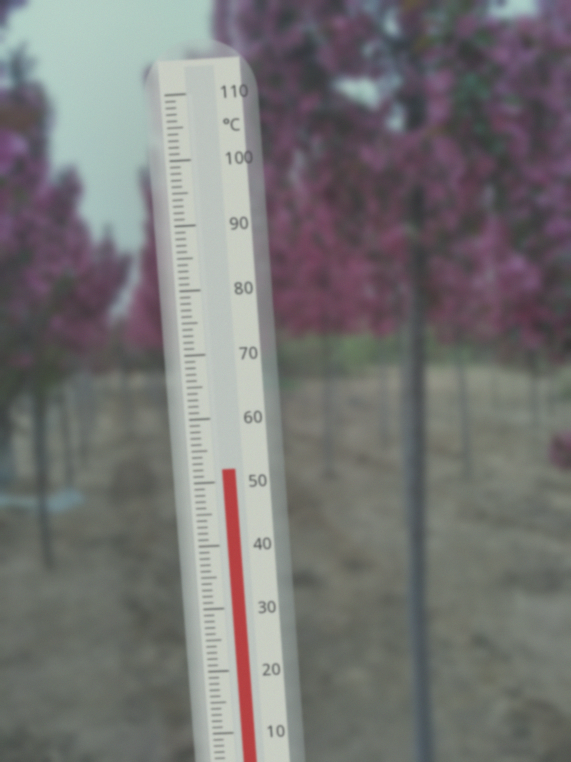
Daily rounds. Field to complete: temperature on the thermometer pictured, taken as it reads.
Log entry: 52 °C
